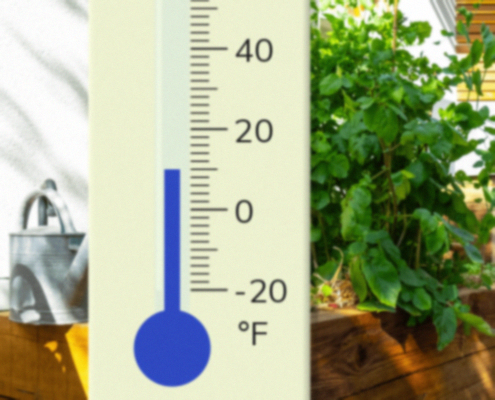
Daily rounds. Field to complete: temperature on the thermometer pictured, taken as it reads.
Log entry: 10 °F
